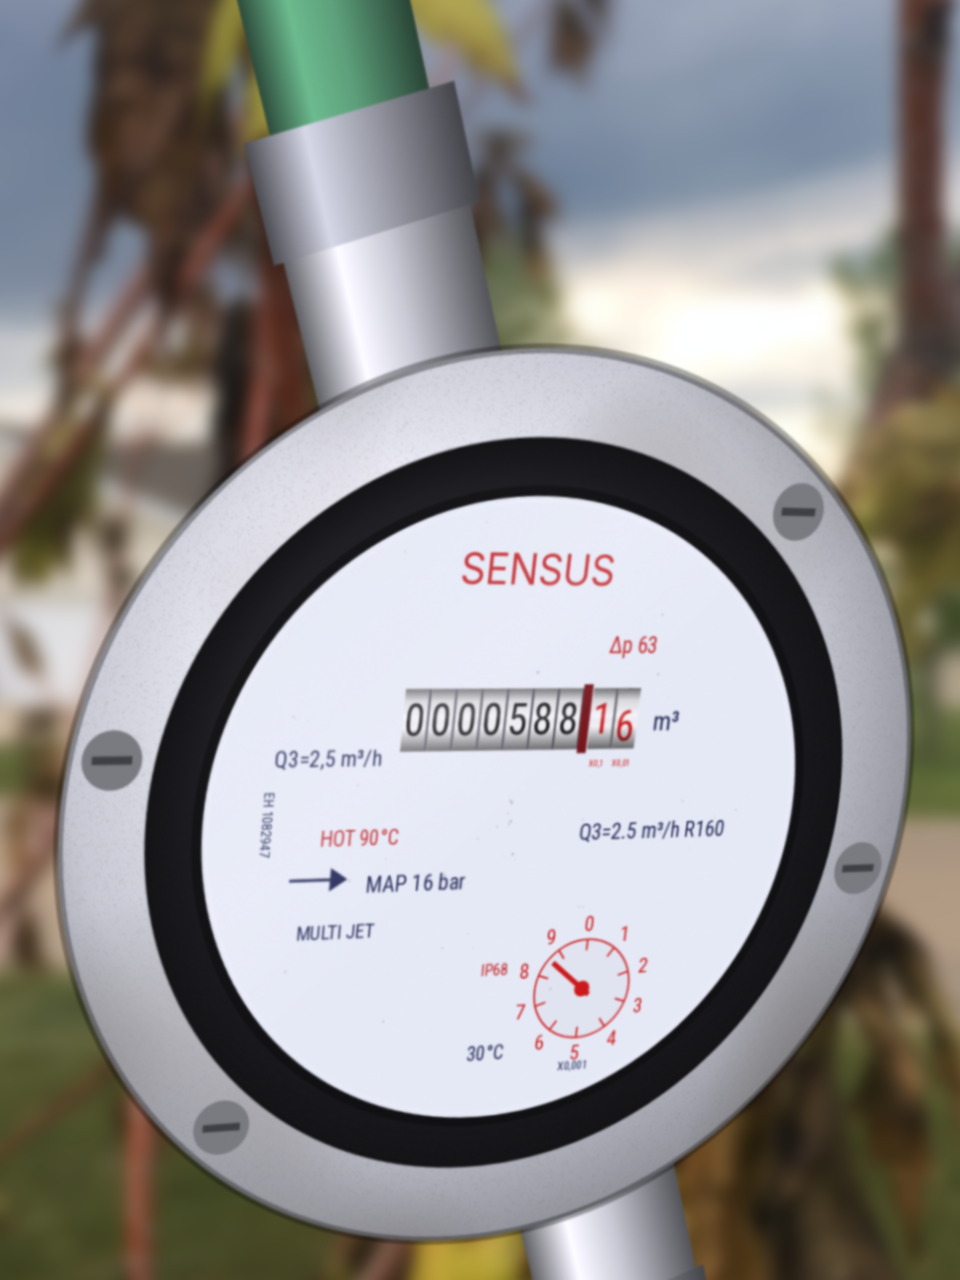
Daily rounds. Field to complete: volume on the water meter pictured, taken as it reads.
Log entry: 588.158 m³
